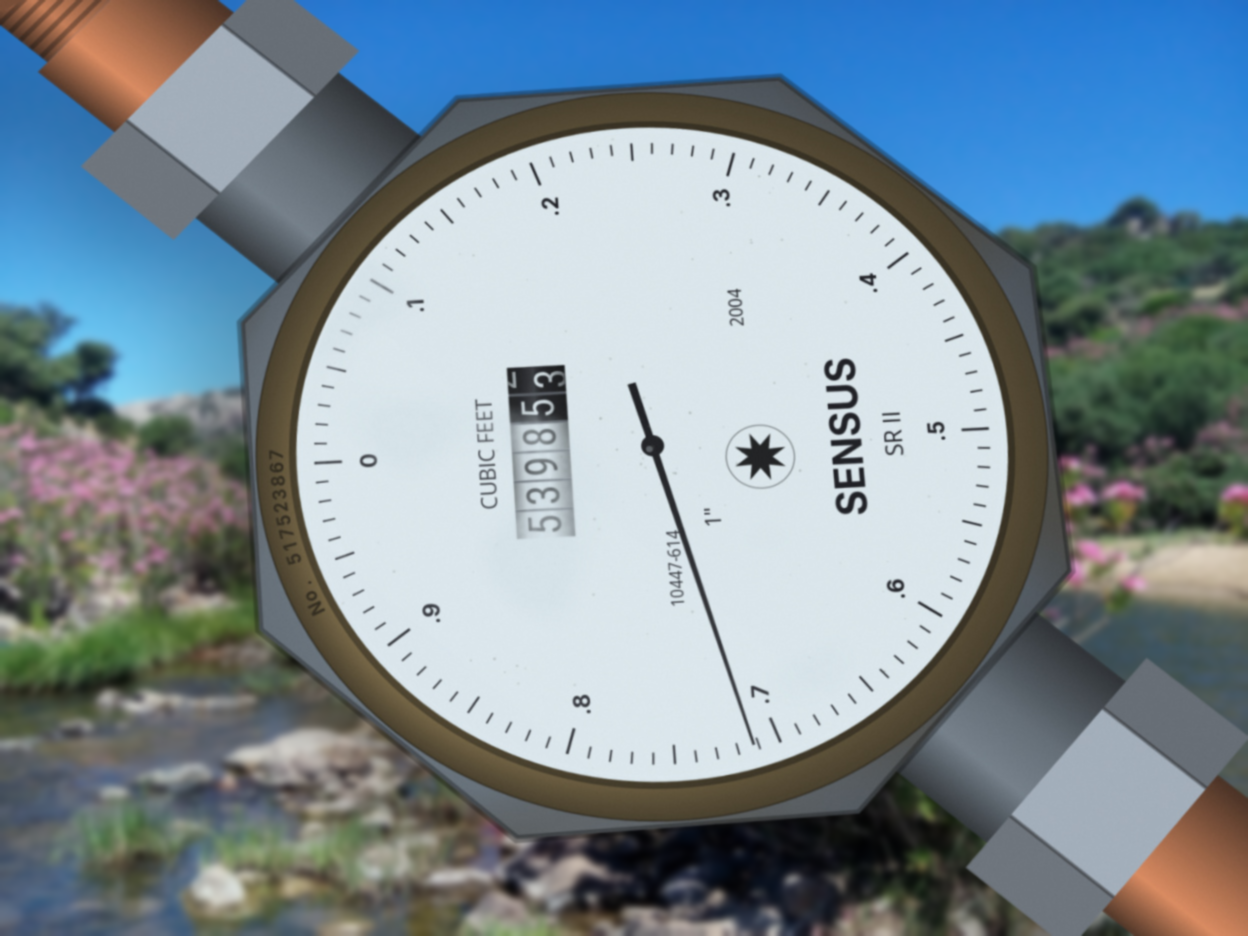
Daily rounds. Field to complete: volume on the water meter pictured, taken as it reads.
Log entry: 539852.71 ft³
